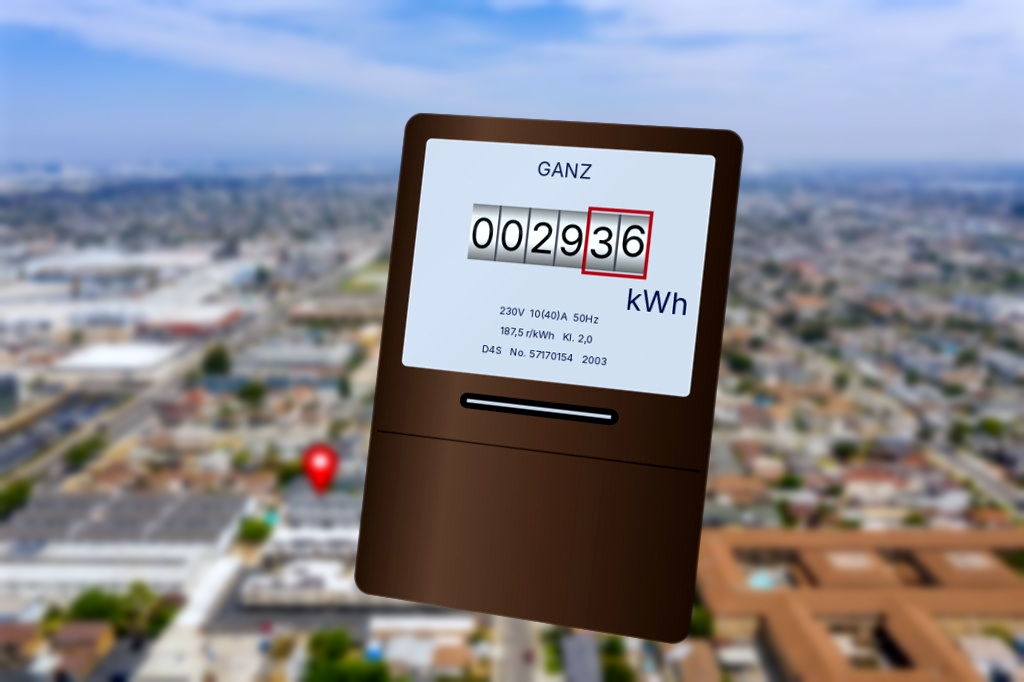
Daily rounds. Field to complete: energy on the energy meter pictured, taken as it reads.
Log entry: 29.36 kWh
